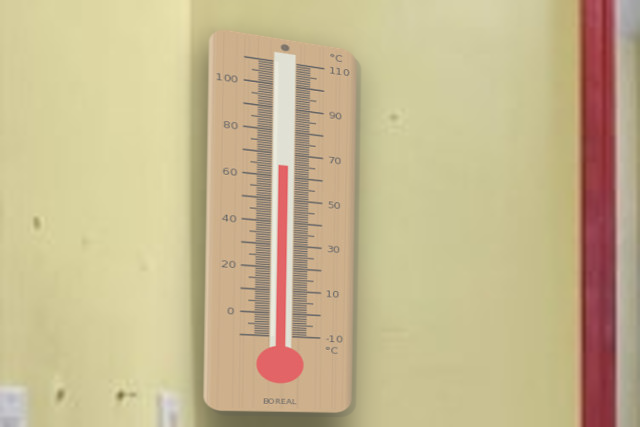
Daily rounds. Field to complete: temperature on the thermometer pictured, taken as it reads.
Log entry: 65 °C
